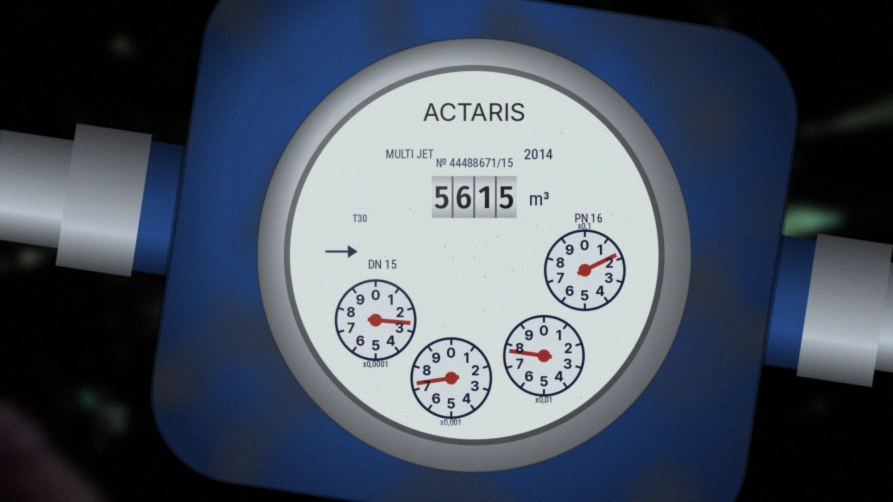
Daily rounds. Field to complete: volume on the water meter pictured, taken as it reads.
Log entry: 5615.1772 m³
